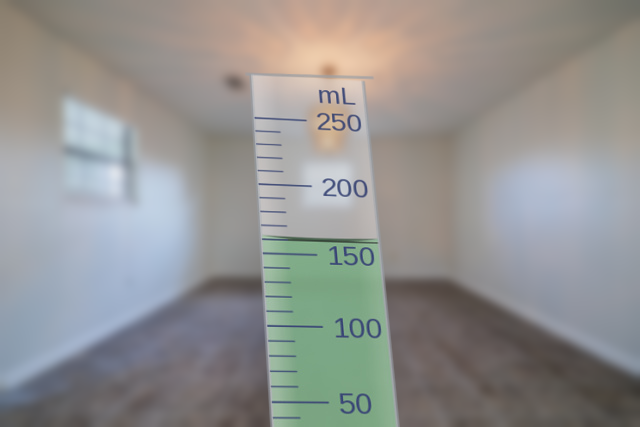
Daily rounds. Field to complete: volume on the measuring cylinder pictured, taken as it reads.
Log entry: 160 mL
